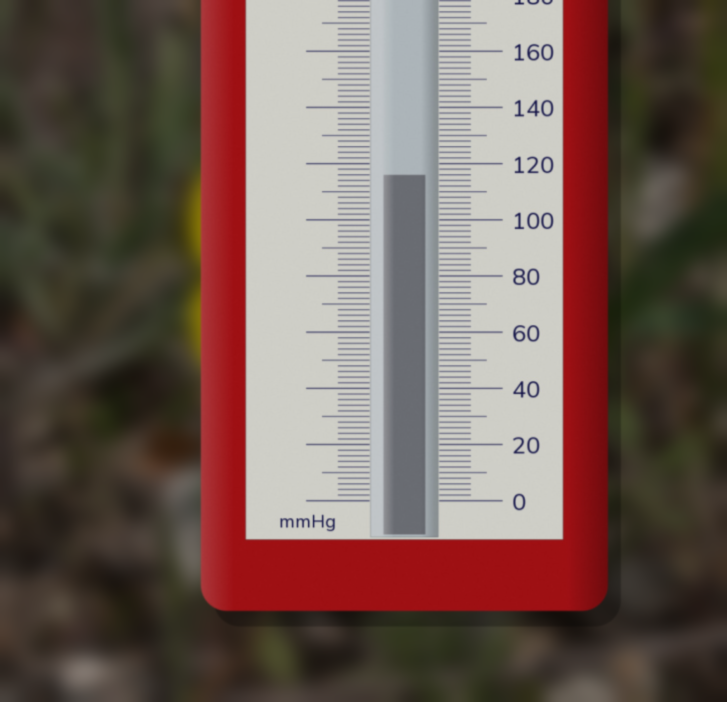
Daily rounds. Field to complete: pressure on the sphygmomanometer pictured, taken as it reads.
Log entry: 116 mmHg
